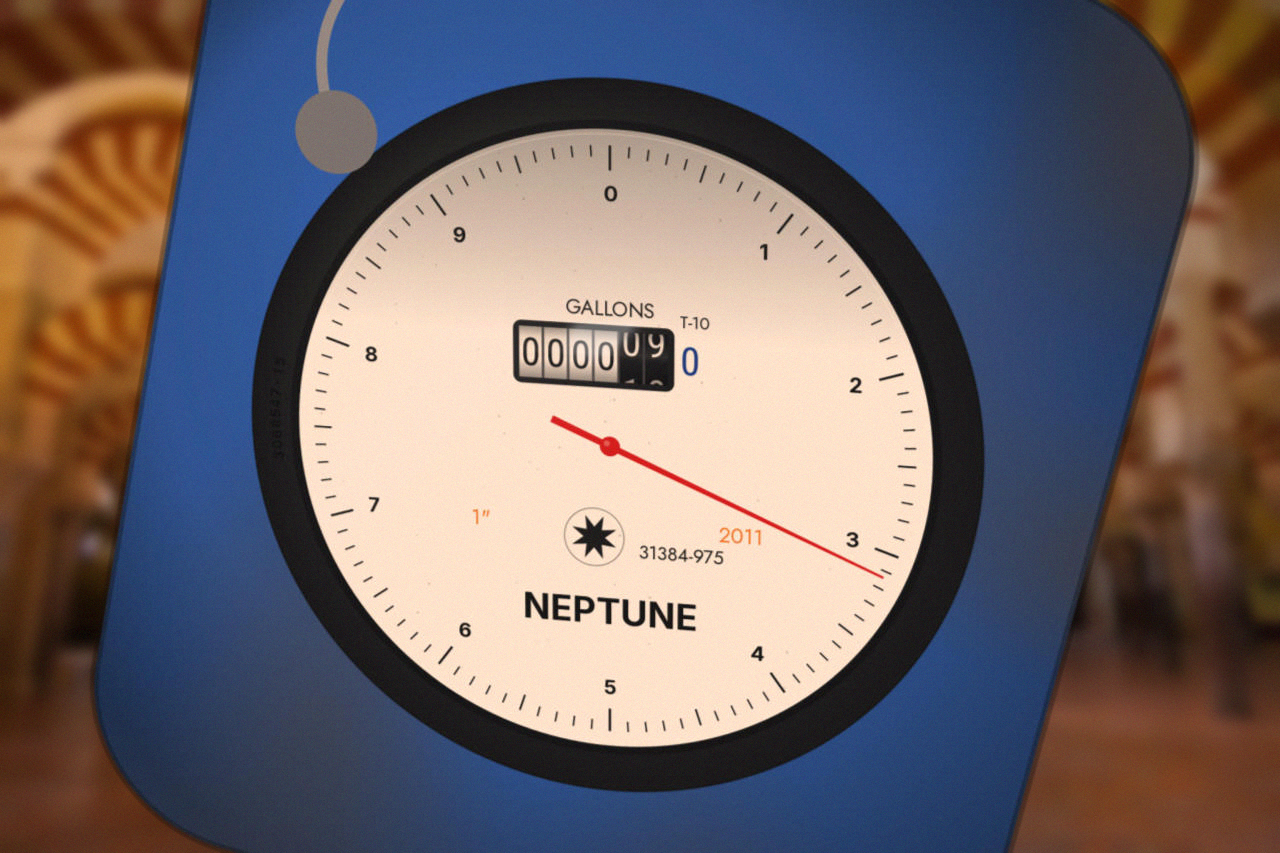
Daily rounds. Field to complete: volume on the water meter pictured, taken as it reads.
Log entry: 93.1 gal
